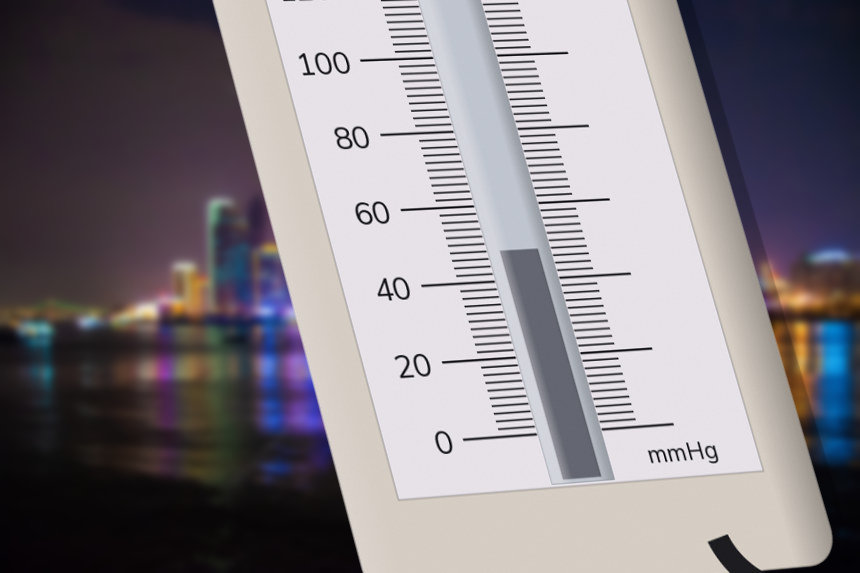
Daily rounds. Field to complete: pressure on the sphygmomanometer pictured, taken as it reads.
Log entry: 48 mmHg
